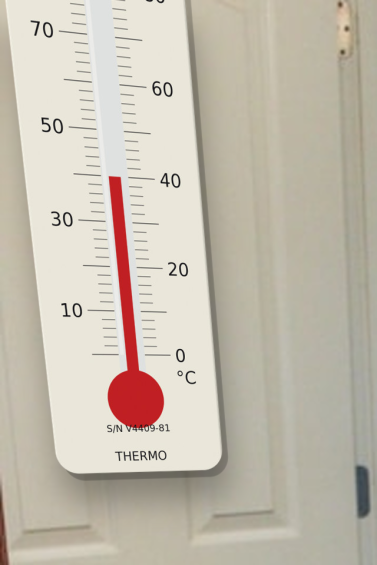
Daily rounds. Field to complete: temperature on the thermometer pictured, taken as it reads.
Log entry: 40 °C
